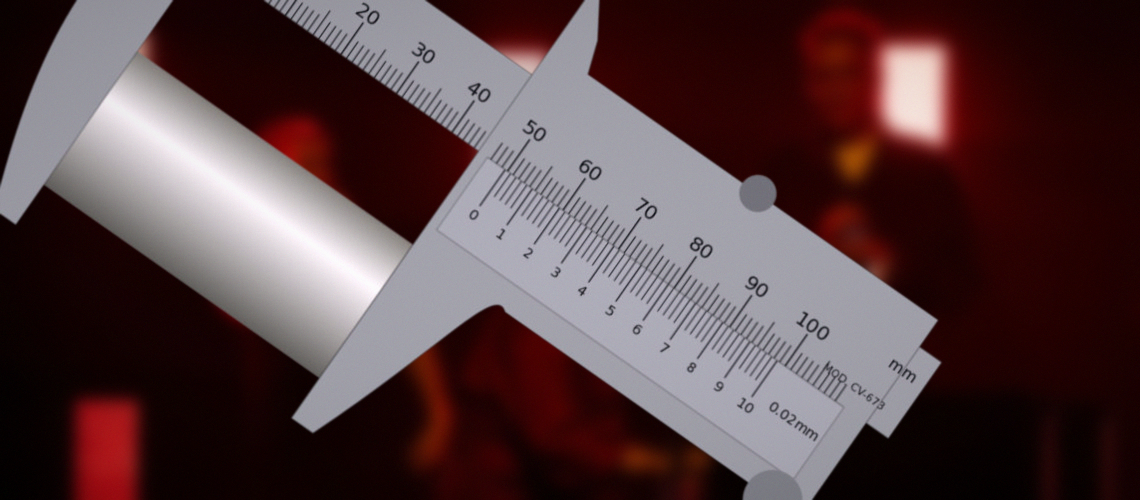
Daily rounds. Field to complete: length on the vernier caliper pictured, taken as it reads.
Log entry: 49.6 mm
